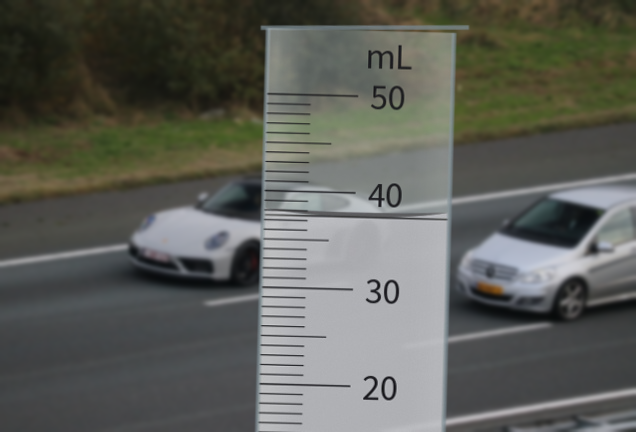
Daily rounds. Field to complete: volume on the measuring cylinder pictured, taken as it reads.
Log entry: 37.5 mL
